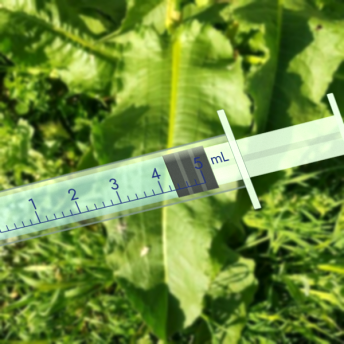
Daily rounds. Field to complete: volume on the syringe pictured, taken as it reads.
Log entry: 4.3 mL
